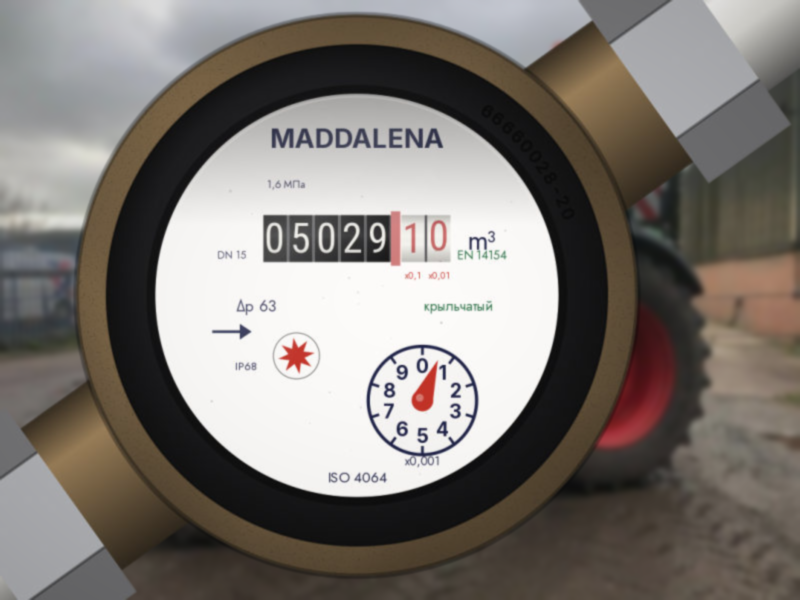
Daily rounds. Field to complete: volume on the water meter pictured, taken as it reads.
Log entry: 5029.100 m³
